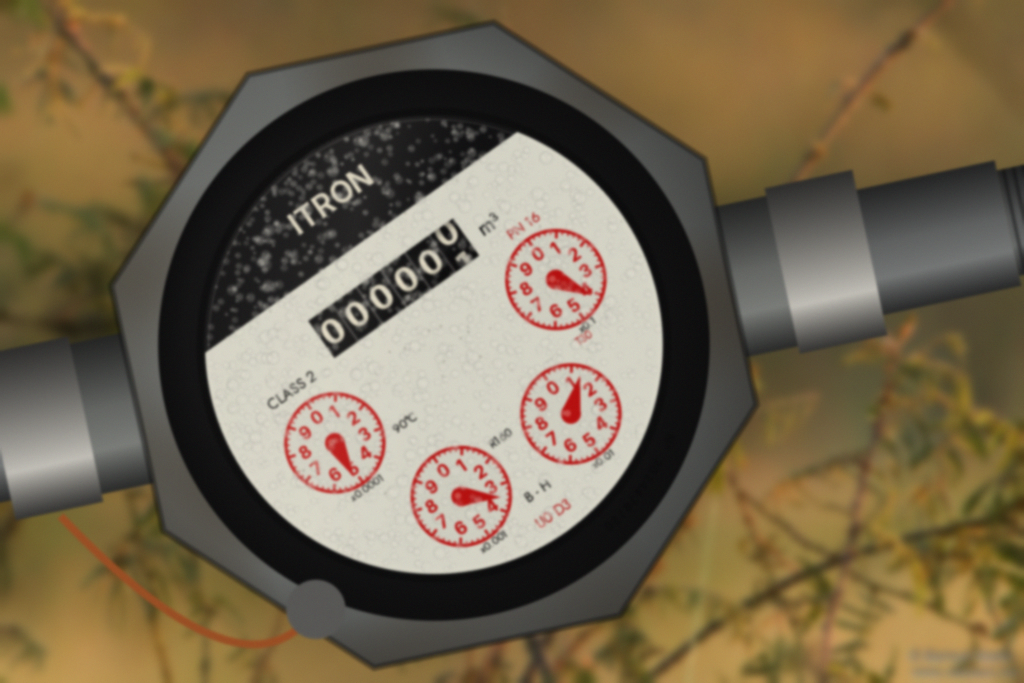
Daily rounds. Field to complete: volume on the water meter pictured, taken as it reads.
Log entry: 0.4135 m³
